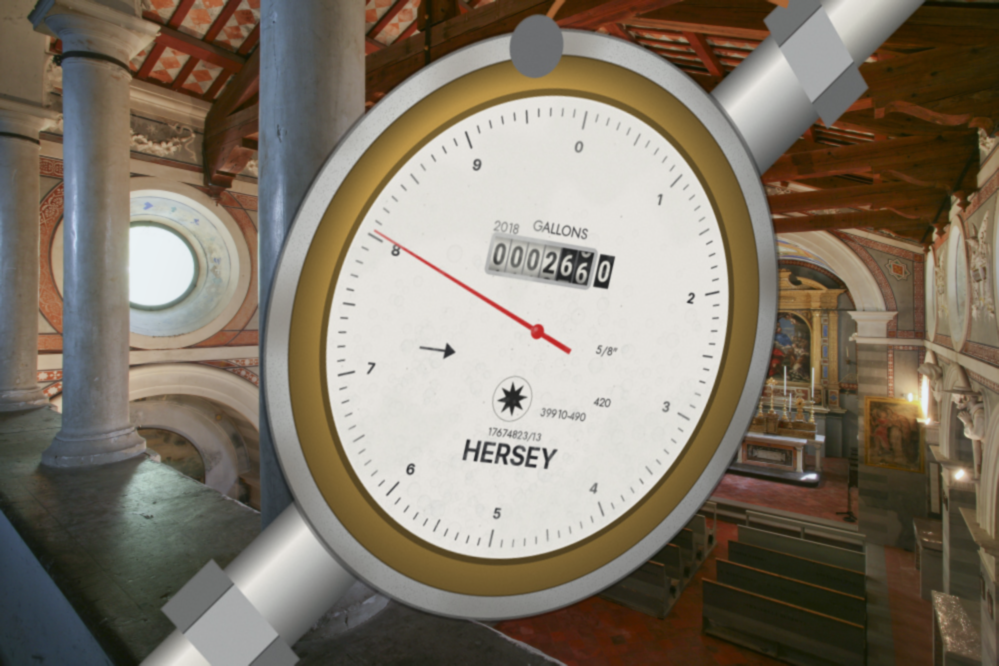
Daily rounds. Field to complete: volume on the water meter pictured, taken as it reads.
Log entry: 2658.0 gal
